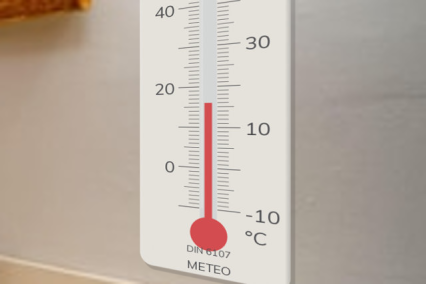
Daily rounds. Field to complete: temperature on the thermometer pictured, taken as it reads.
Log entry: 16 °C
